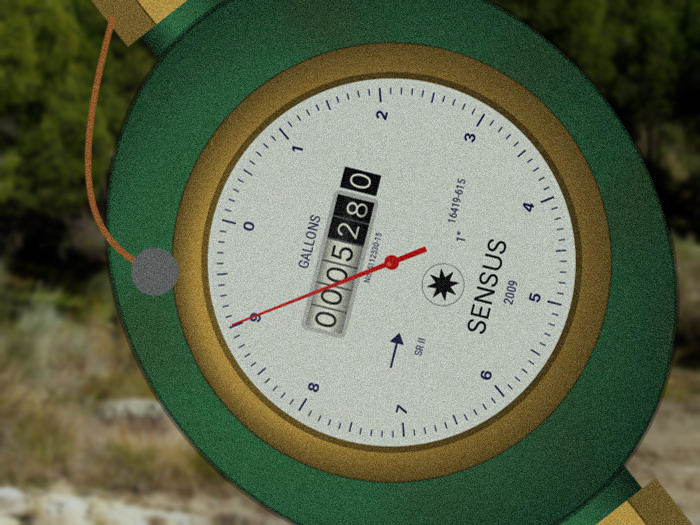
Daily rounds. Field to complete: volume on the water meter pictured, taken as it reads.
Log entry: 5279.0 gal
